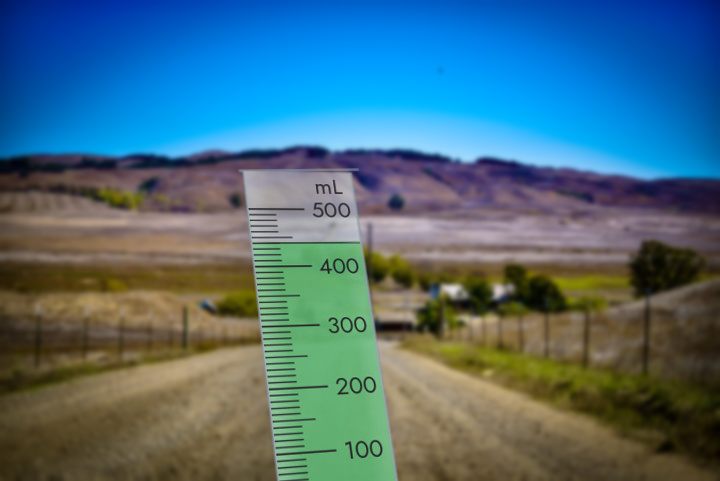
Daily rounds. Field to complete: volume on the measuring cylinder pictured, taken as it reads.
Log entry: 440 mL
